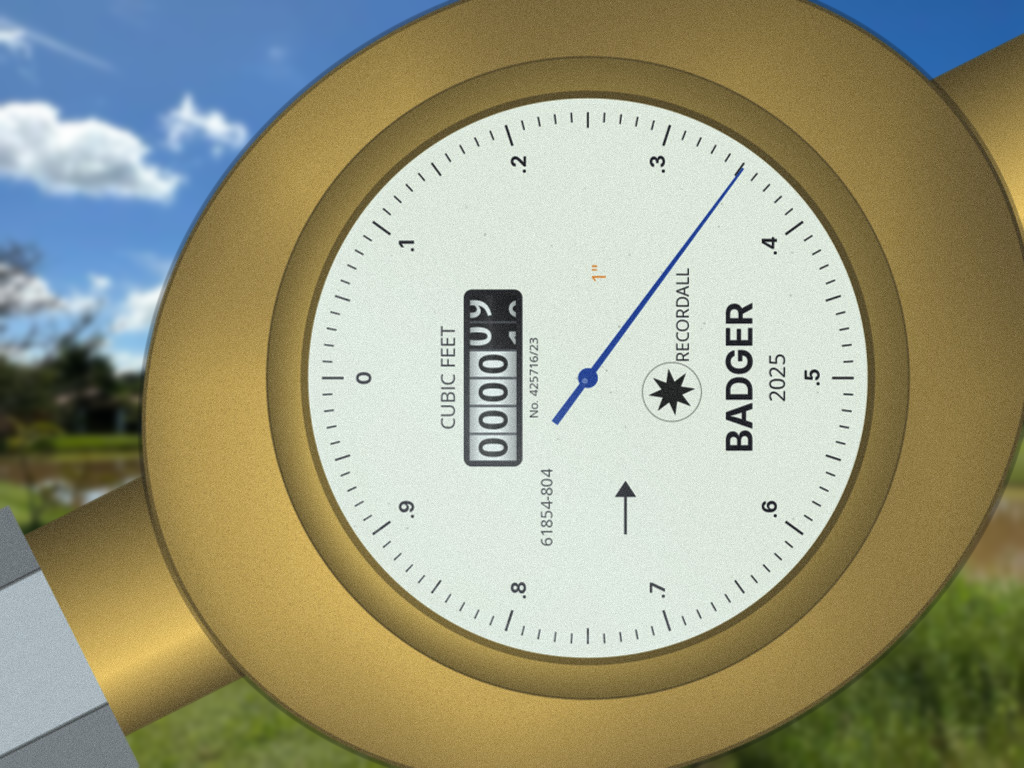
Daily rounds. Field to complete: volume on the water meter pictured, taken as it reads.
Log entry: 9.35 ft³
